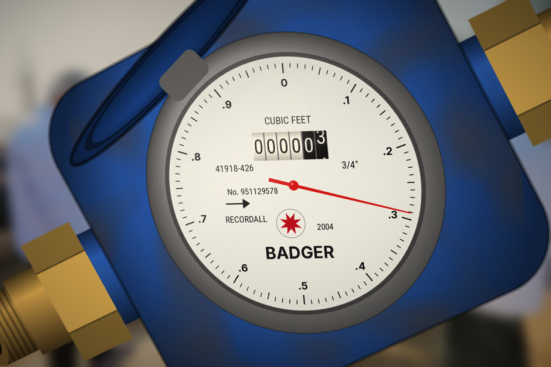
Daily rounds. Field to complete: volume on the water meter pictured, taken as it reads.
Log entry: 3.29 ft³
